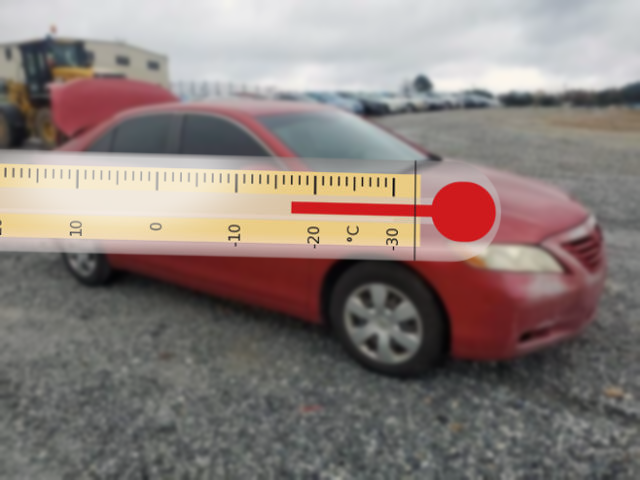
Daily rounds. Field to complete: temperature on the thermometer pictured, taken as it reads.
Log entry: -17 °C
